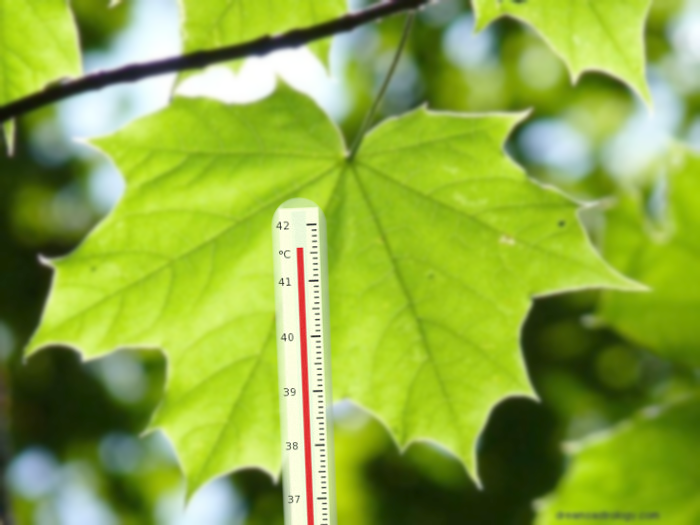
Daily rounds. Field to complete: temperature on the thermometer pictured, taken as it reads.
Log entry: 41.6 °C
